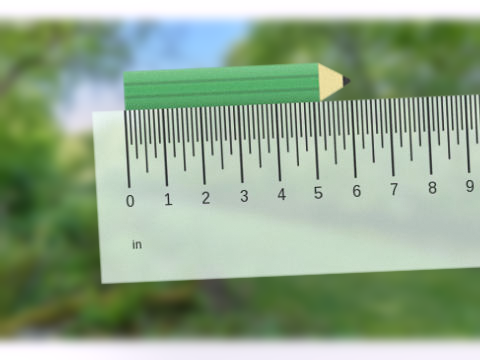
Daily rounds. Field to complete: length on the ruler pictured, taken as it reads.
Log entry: 6 in
